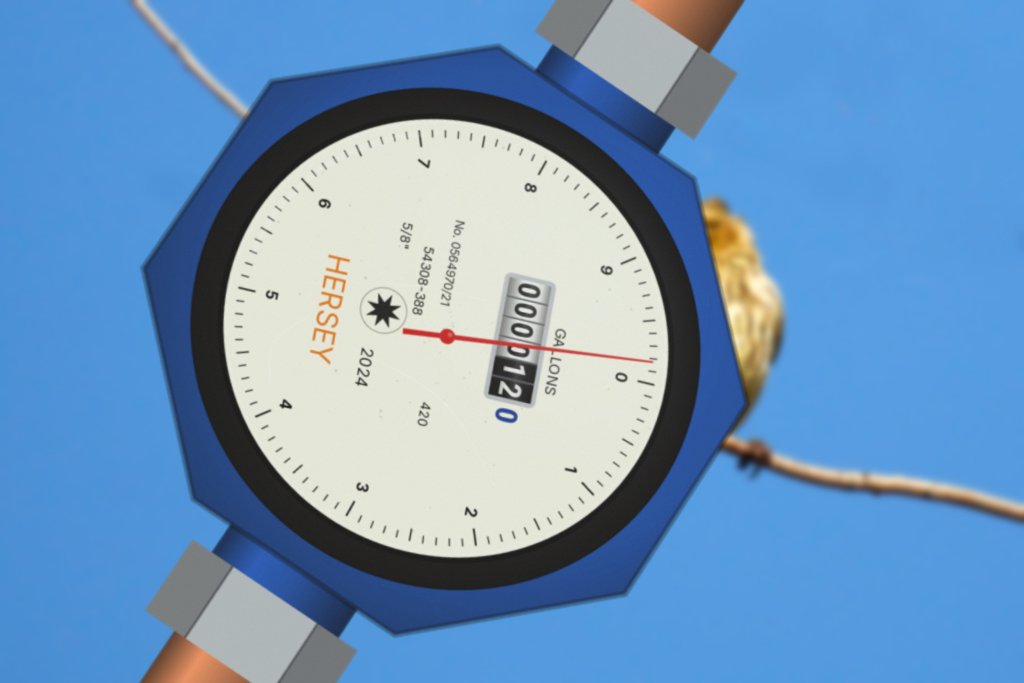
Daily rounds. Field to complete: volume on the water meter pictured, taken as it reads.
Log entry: 119.8 gal
